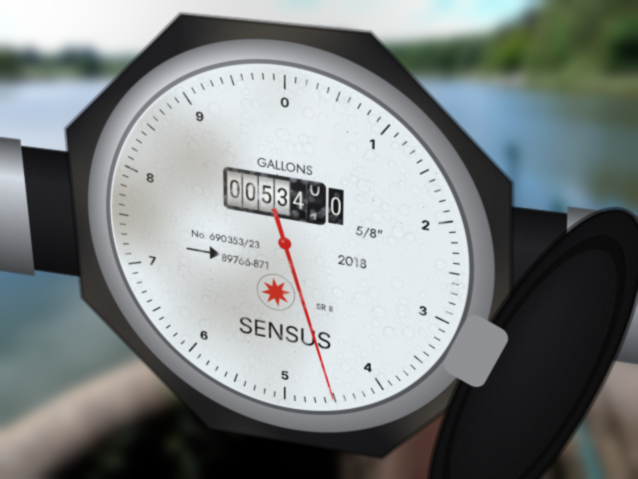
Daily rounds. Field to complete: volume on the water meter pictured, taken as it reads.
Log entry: 53404.5 gal
